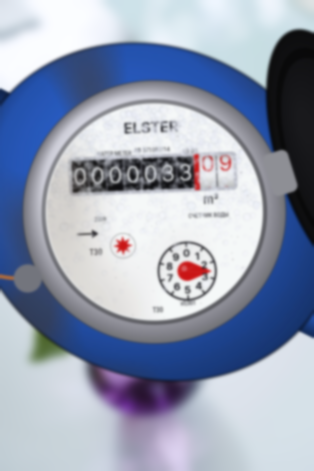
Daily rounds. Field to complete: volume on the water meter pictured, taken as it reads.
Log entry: 33.092 m³
